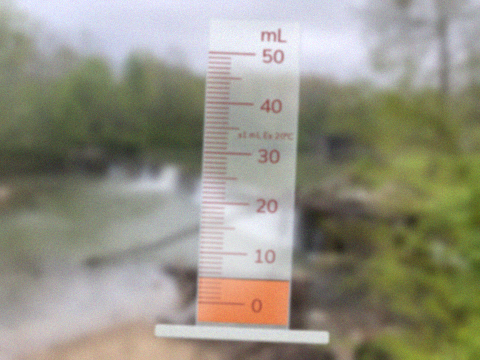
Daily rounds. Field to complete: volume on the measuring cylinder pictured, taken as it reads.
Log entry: 5 mL
